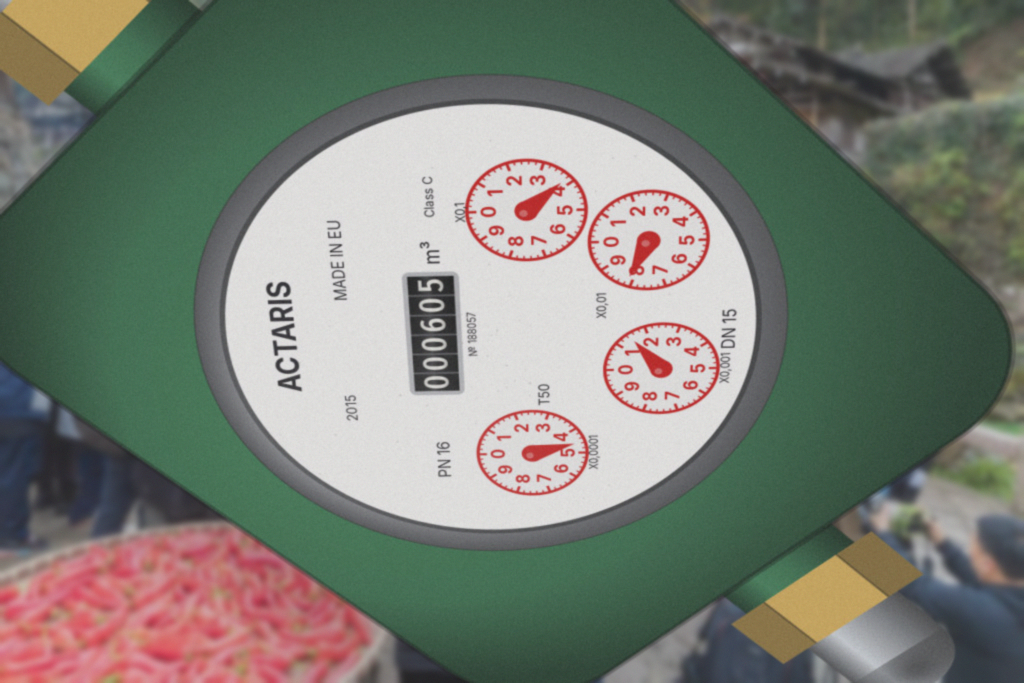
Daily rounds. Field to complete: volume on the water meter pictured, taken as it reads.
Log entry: 605.3814 m³
